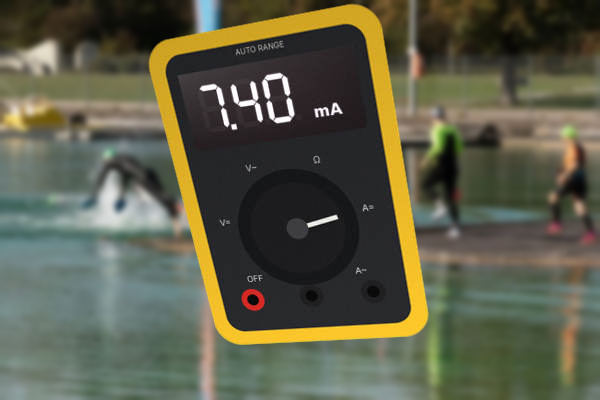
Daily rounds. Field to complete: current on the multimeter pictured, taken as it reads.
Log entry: 7.40 mA
